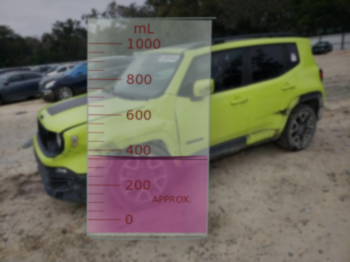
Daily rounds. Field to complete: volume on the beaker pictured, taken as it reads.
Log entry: 350 mL
